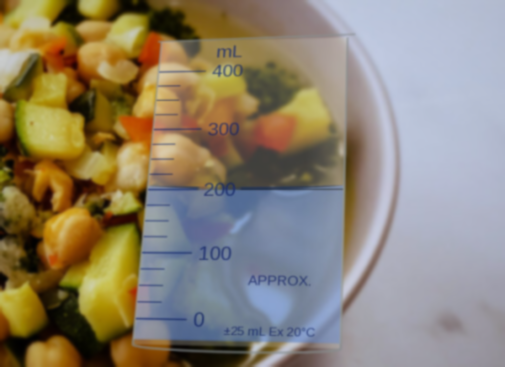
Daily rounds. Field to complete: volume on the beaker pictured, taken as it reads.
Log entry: 200 mL
